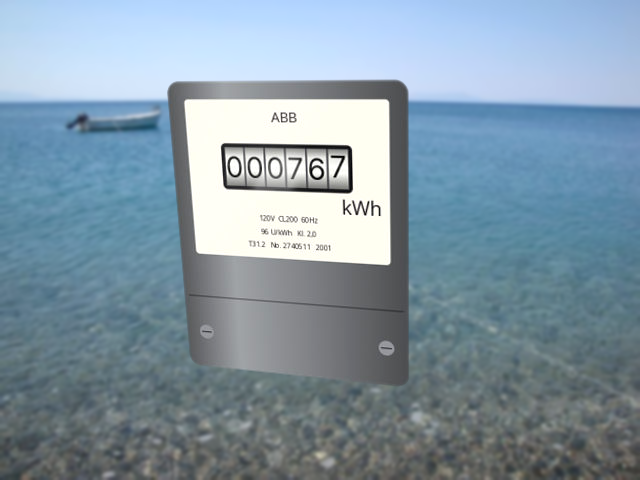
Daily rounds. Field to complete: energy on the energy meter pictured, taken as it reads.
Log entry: 767 kWh
